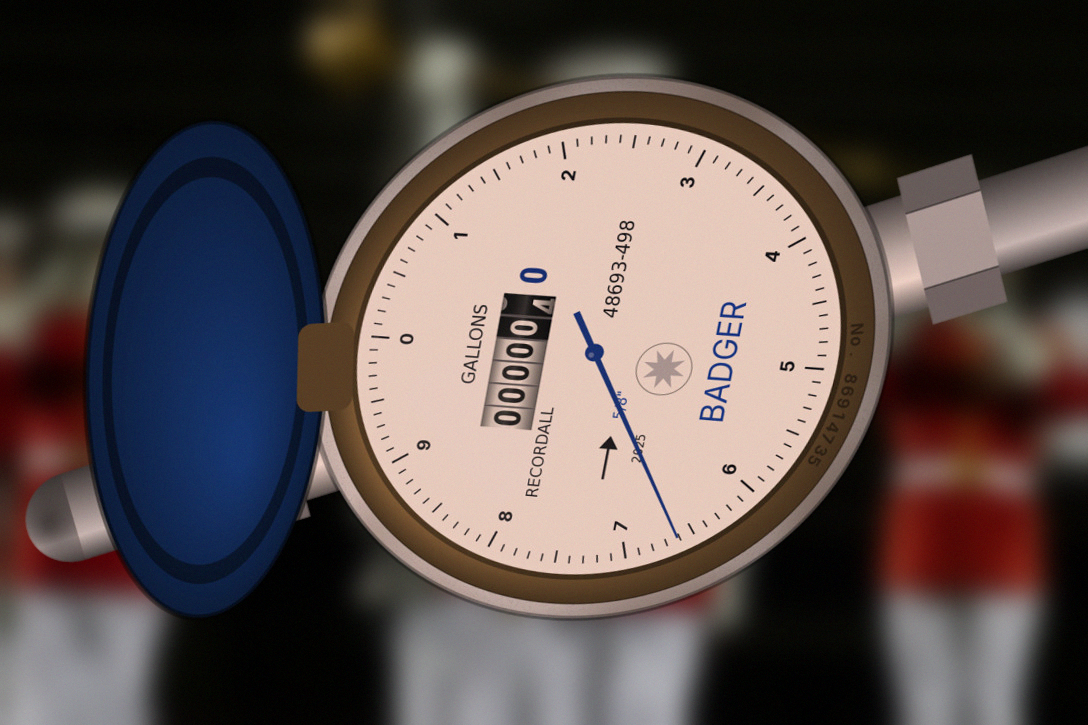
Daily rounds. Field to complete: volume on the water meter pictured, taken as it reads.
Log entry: 36.6 gal
